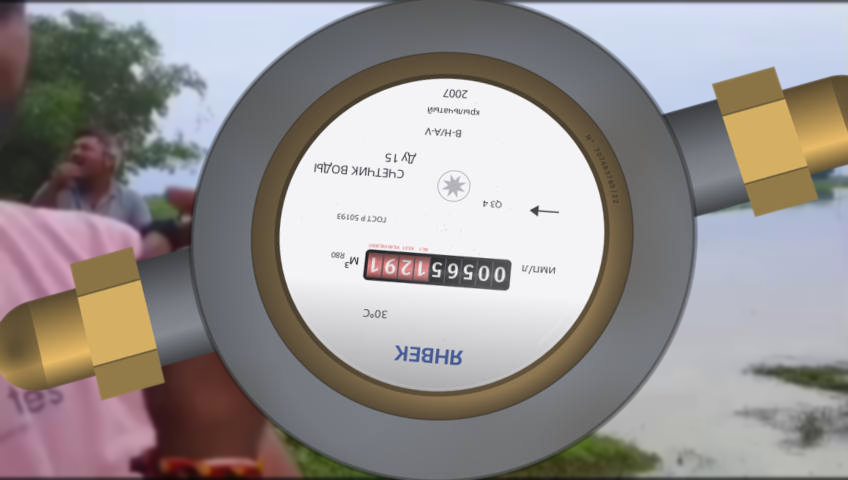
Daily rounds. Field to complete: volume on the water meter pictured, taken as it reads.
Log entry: 565.1291 m³
